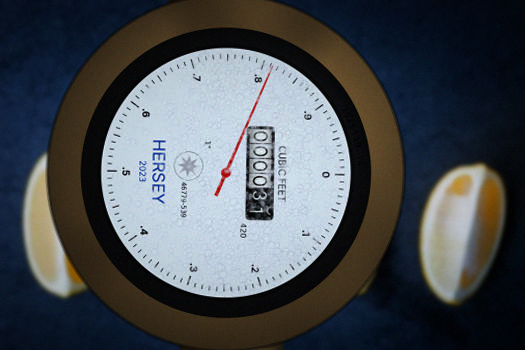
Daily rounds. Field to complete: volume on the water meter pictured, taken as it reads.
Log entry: 30.81 ft³
